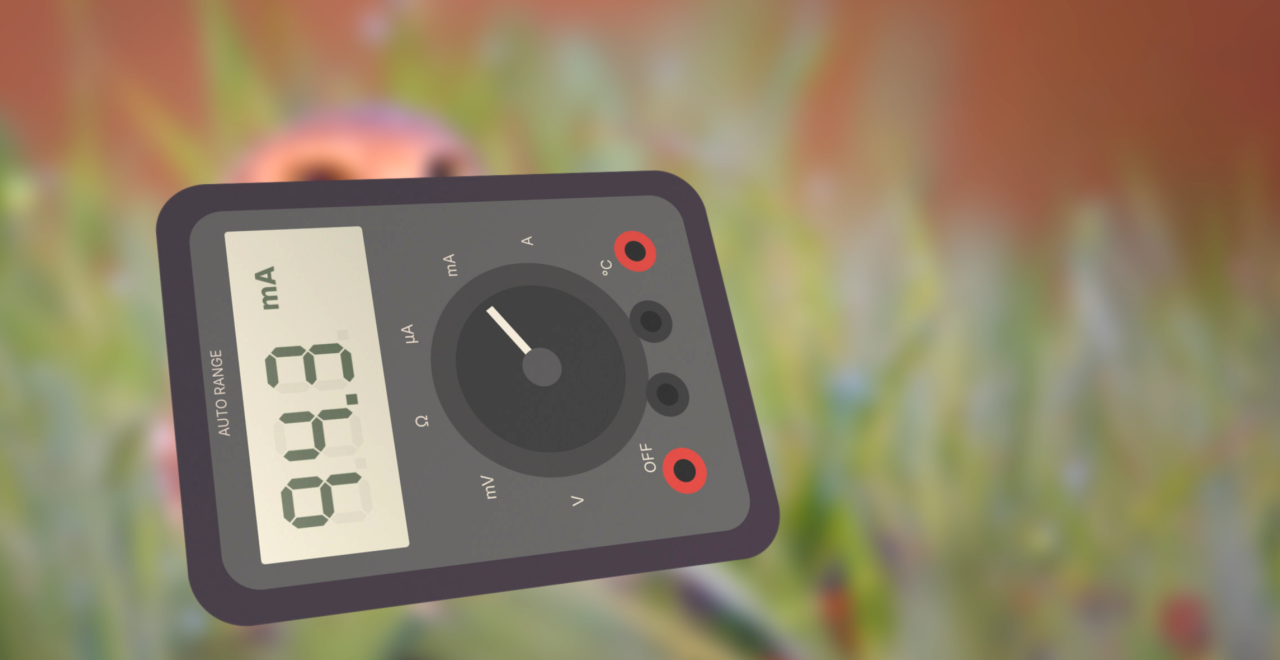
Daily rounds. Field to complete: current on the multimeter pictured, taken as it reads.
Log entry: 94.3 mA
